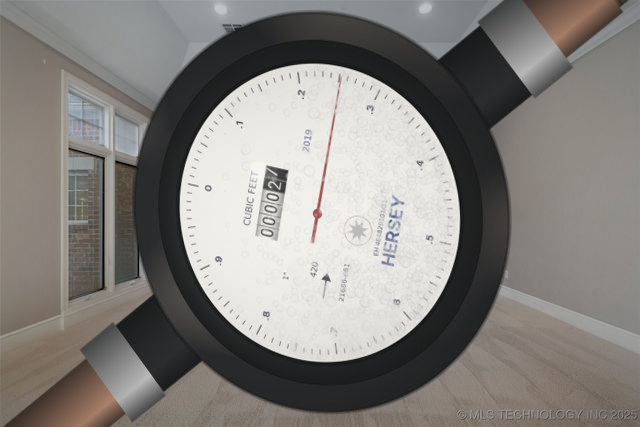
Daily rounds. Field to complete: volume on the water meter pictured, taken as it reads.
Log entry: 27.25 ft³
